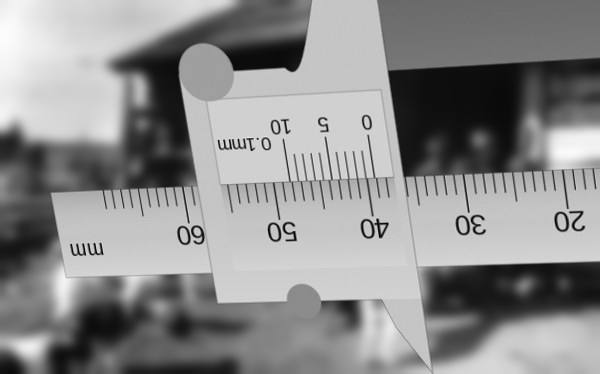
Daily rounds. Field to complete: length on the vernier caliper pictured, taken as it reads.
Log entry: 39.2 mm
